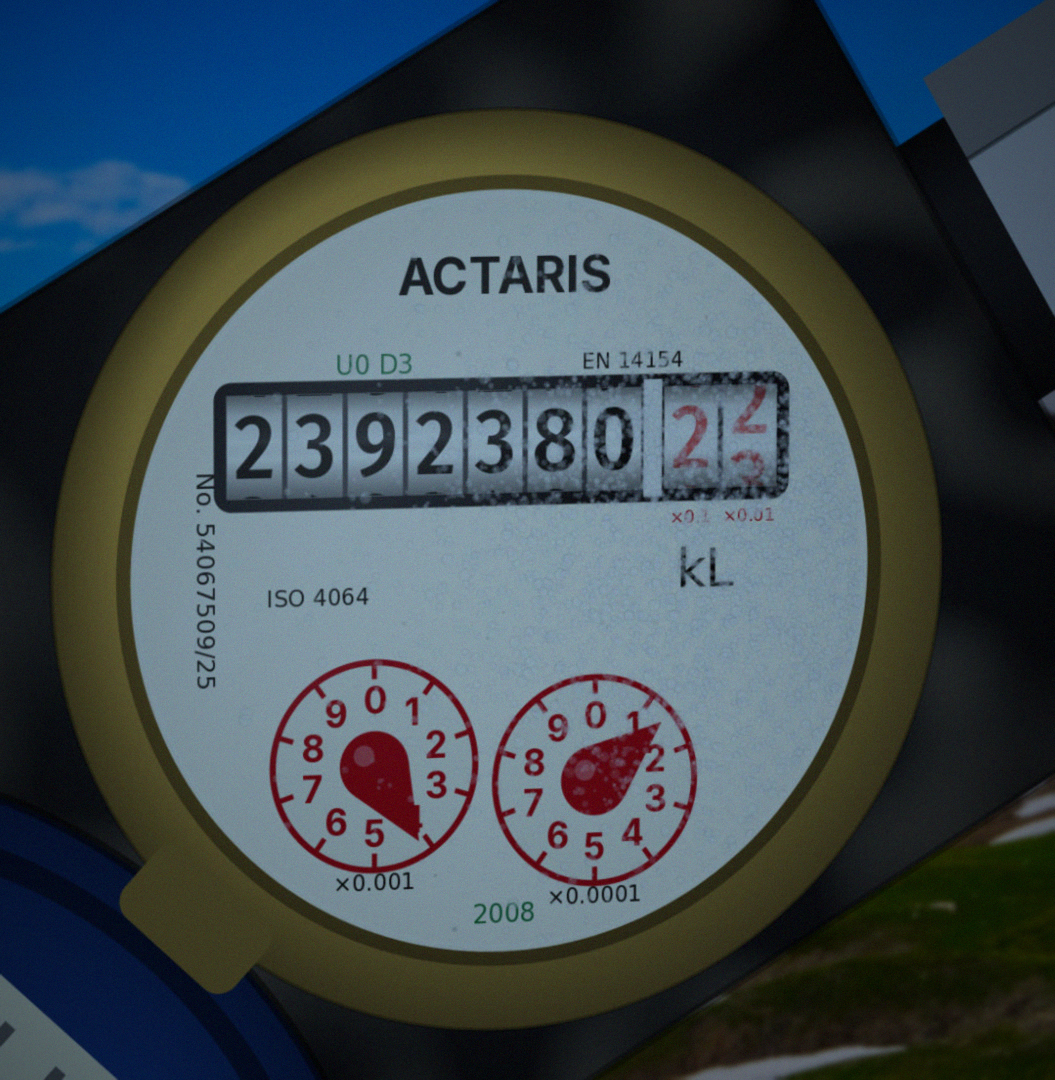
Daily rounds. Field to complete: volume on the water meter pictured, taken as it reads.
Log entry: 2392380.2241 kL
